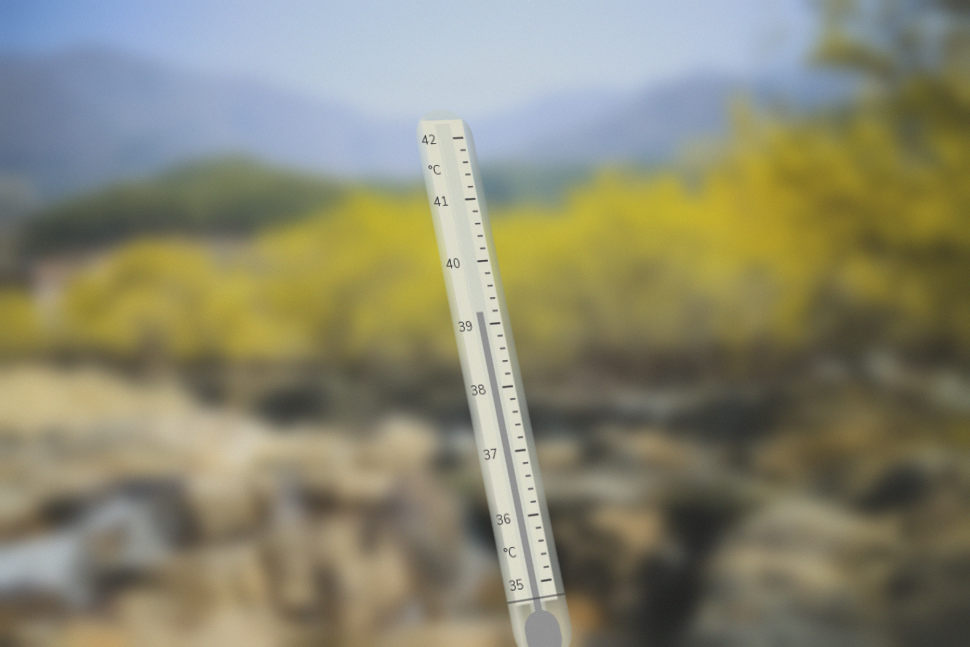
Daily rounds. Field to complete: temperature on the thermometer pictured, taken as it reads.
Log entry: 39.2 °C
